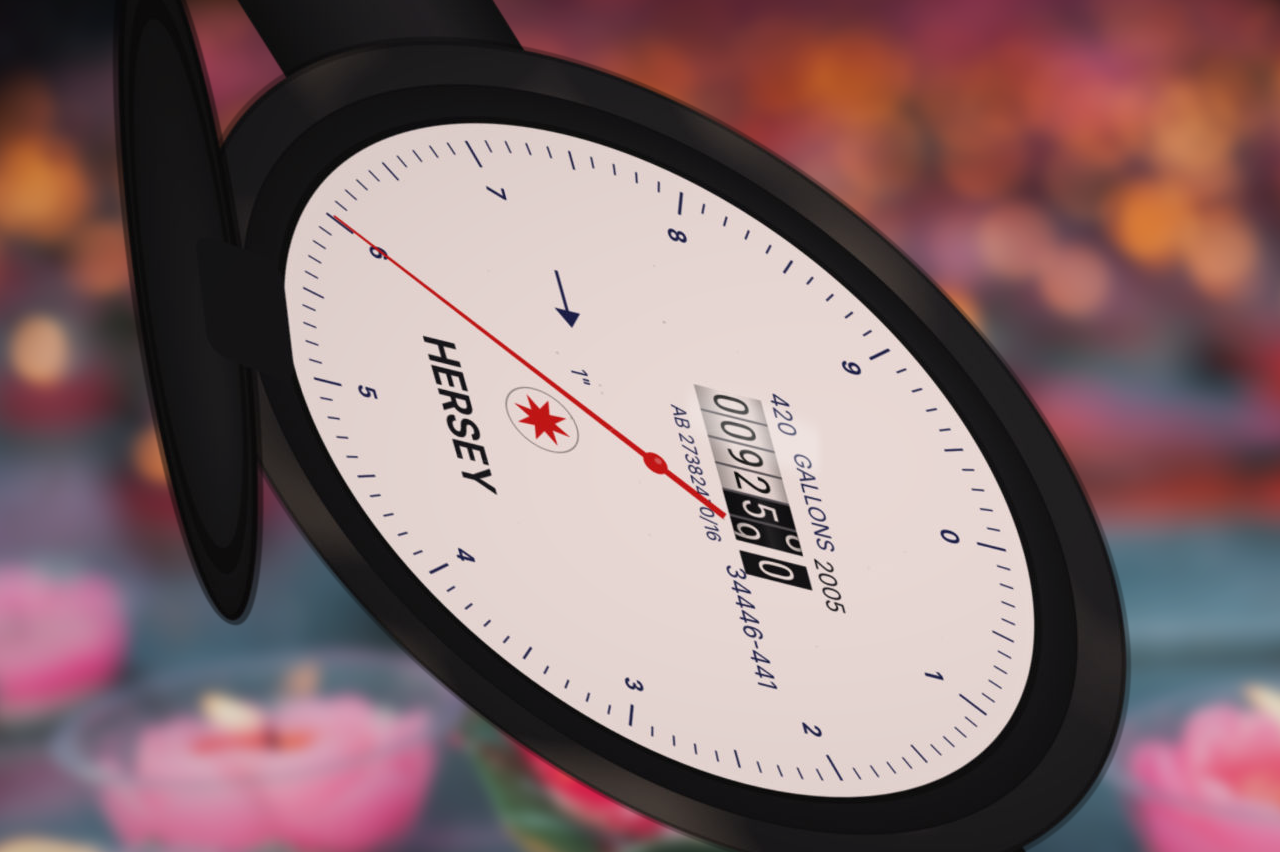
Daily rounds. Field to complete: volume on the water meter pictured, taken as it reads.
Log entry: 92586.0 gal
